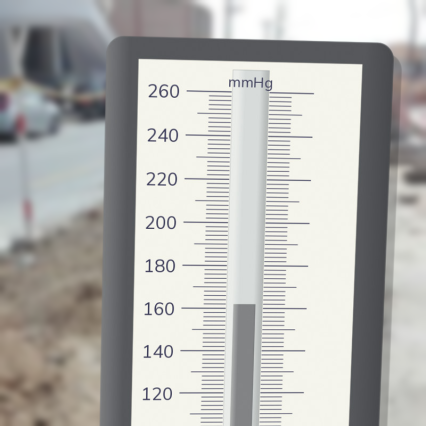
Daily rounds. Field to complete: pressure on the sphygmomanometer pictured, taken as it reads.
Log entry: 162 mmHg
